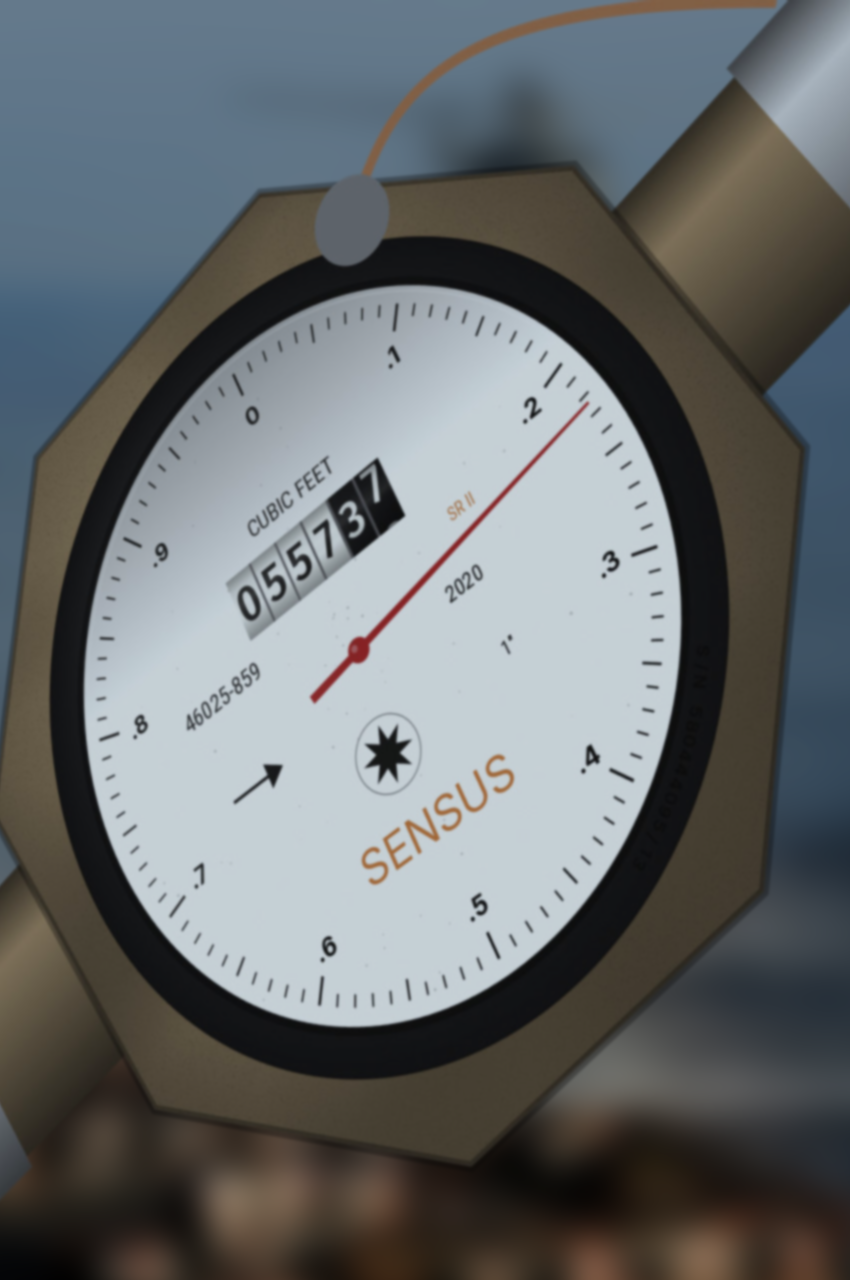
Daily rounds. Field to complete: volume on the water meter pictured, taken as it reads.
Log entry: 55737.22 ft³
